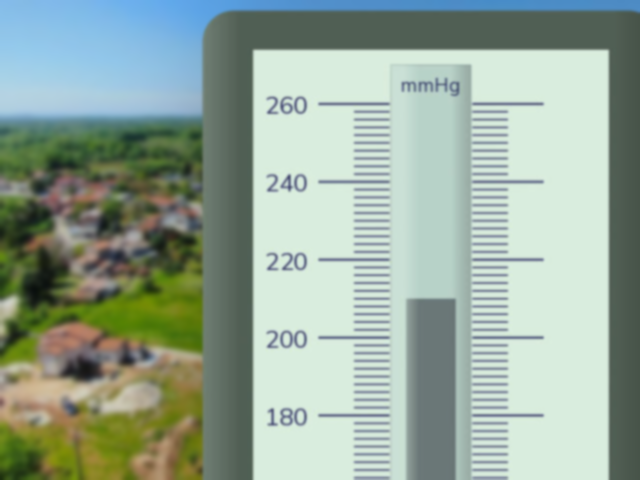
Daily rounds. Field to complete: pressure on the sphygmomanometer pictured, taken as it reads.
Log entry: 210 mmHg
